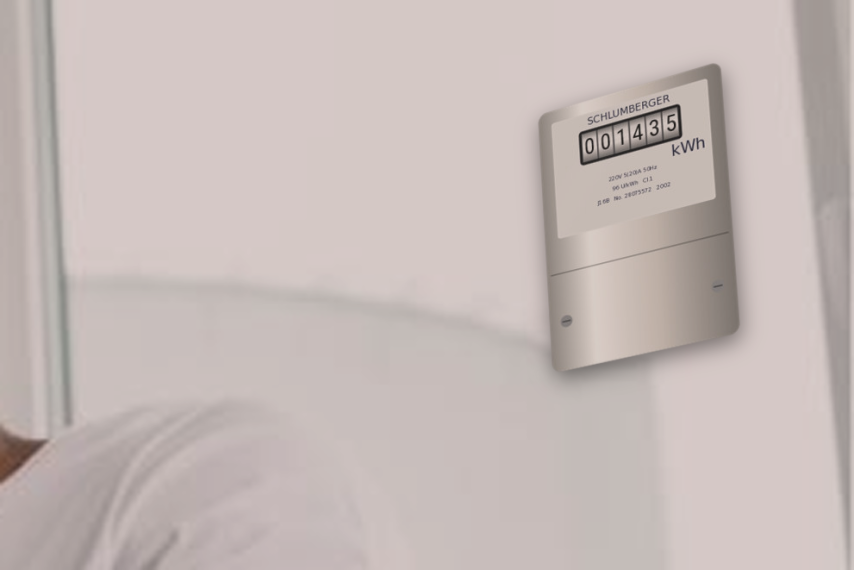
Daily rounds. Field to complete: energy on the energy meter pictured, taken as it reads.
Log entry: 1435 kWh
